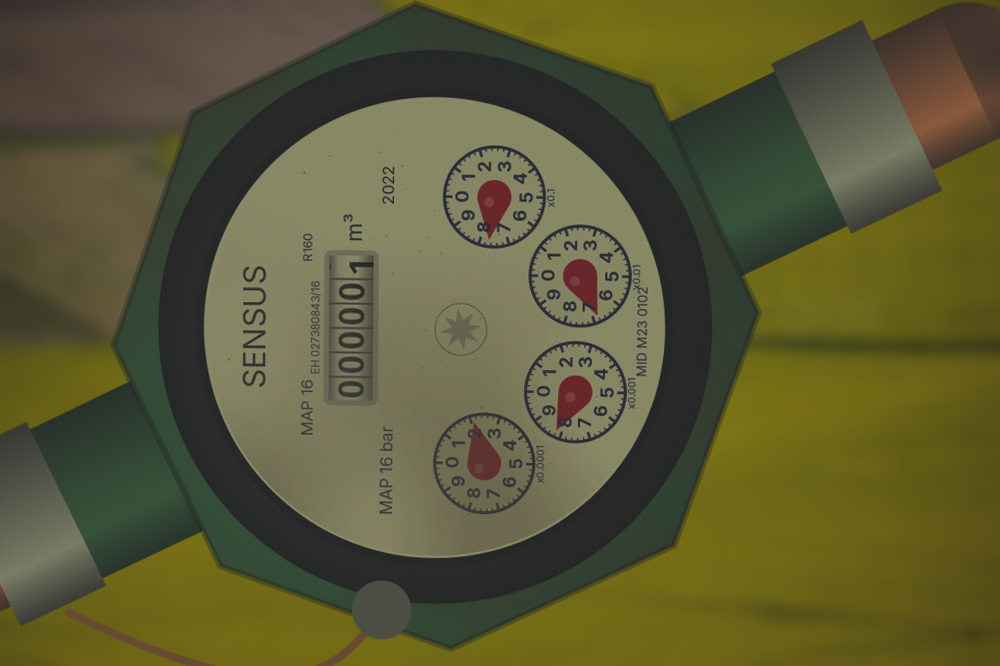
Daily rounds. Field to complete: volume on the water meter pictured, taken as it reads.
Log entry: 0.7682 m³
